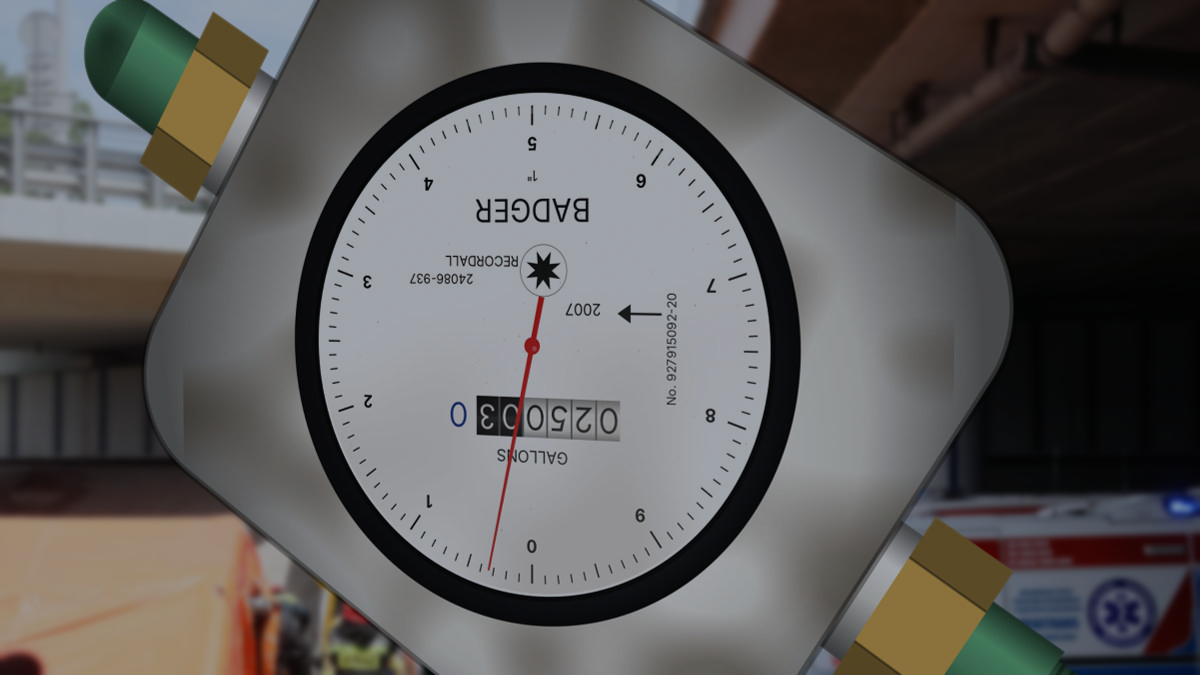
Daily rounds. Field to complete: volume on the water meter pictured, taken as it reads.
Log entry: 250030.3 gal
